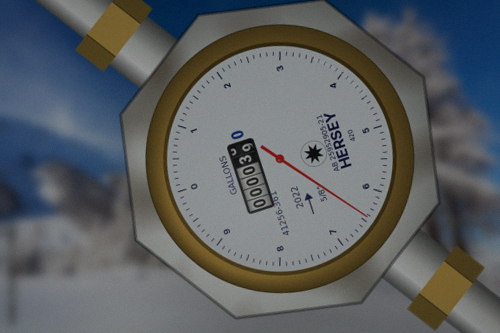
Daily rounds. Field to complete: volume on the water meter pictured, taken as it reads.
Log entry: 386.4 gal
